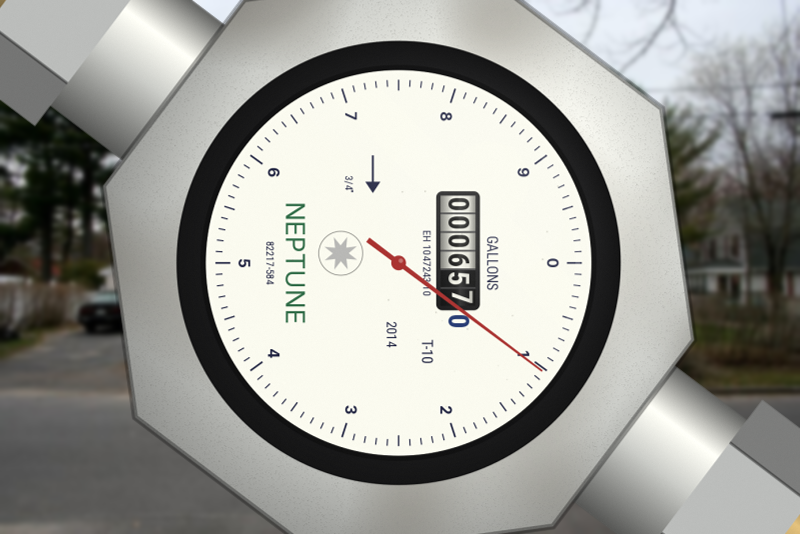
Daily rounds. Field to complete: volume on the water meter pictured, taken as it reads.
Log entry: 6571.0 gal
